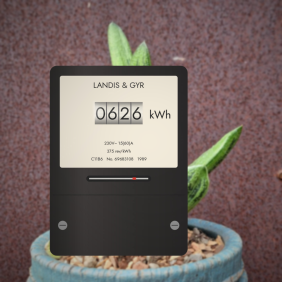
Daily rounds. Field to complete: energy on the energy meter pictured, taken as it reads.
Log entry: 626 kWh
